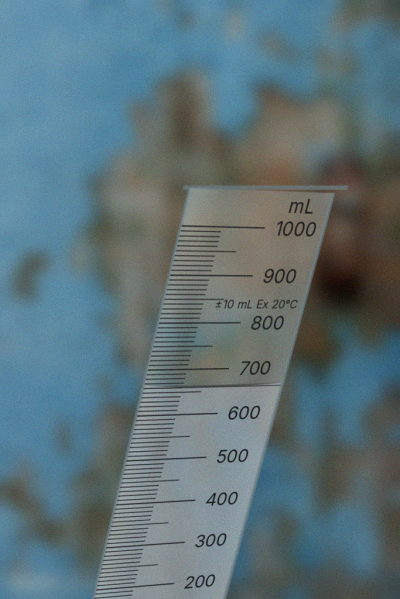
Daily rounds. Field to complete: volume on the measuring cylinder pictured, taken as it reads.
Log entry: 660 mL
